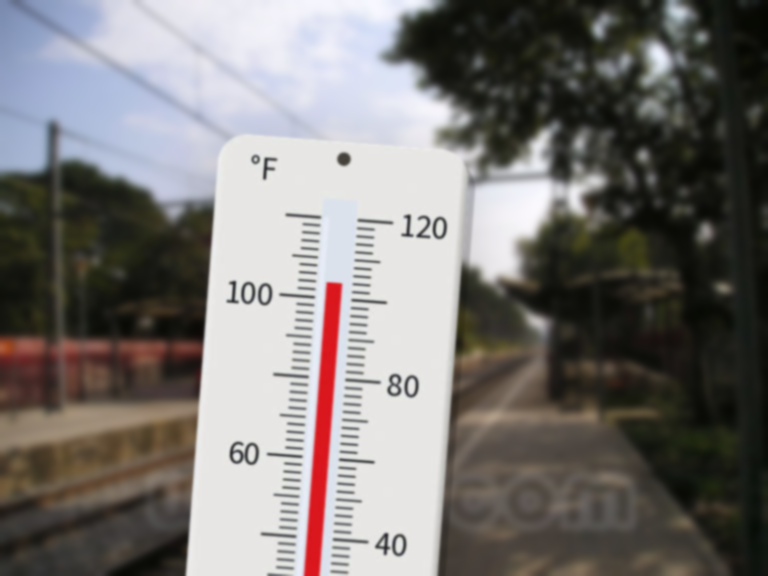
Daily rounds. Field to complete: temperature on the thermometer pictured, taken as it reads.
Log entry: 104 °F
